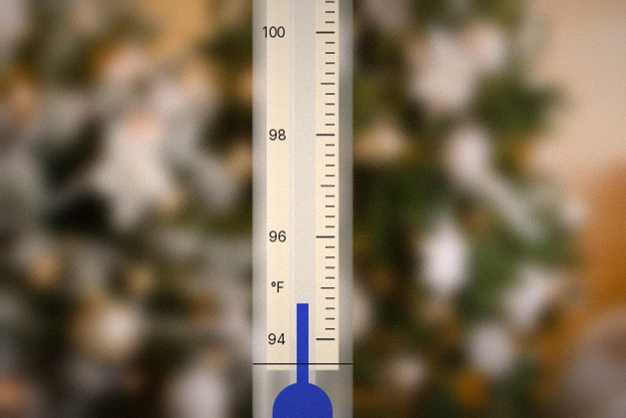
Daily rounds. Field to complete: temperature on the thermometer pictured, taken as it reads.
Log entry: 94.7 °F
